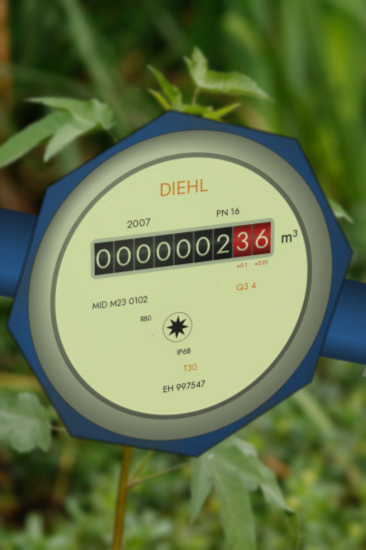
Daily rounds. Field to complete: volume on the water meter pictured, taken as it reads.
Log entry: 2.36 m³
